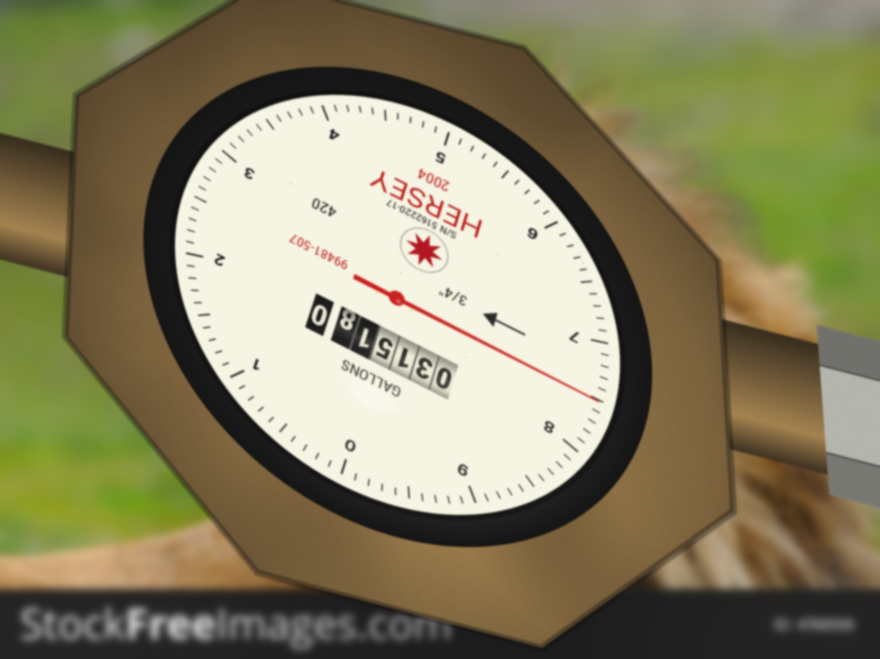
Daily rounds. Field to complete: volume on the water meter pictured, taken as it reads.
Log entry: 315177.5 gal
